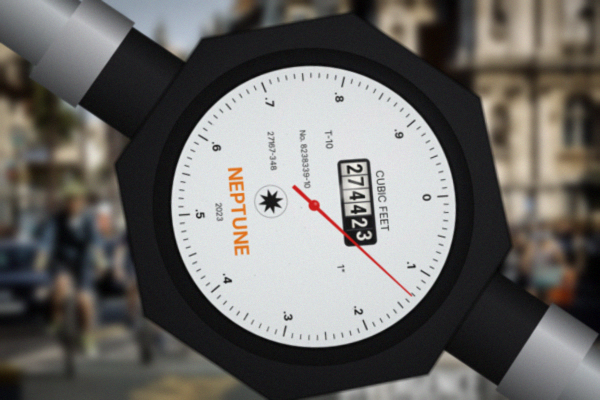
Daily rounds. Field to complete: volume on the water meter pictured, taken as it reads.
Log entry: 274423.13 ft³
